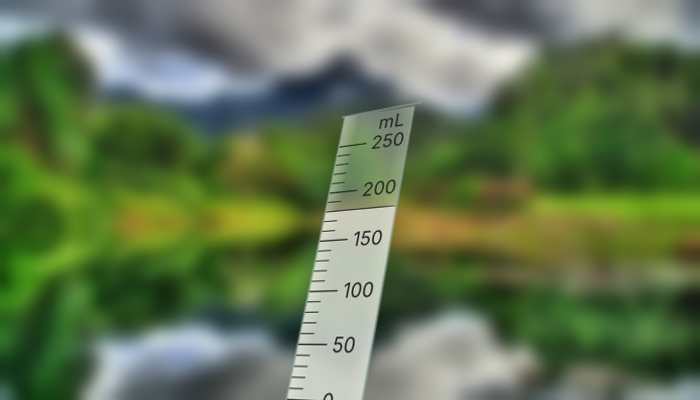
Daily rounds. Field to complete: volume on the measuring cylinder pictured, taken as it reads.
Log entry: 180 mL
